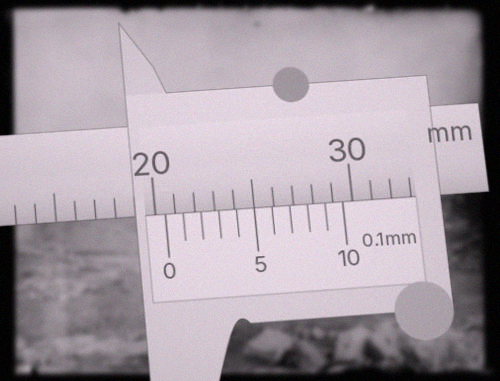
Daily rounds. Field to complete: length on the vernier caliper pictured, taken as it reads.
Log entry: 20.5 mm
